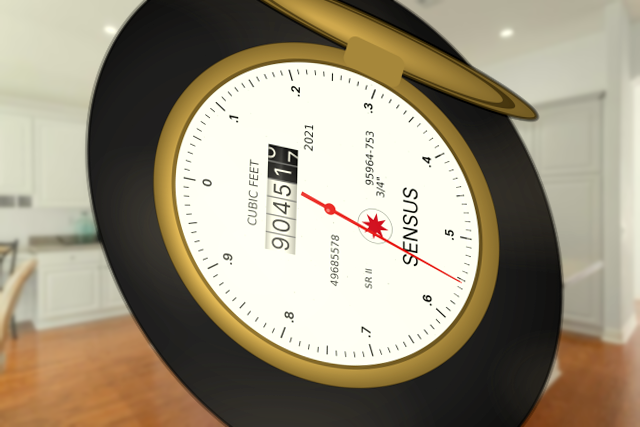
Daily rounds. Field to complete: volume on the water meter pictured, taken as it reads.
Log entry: 904516.55 ft³
